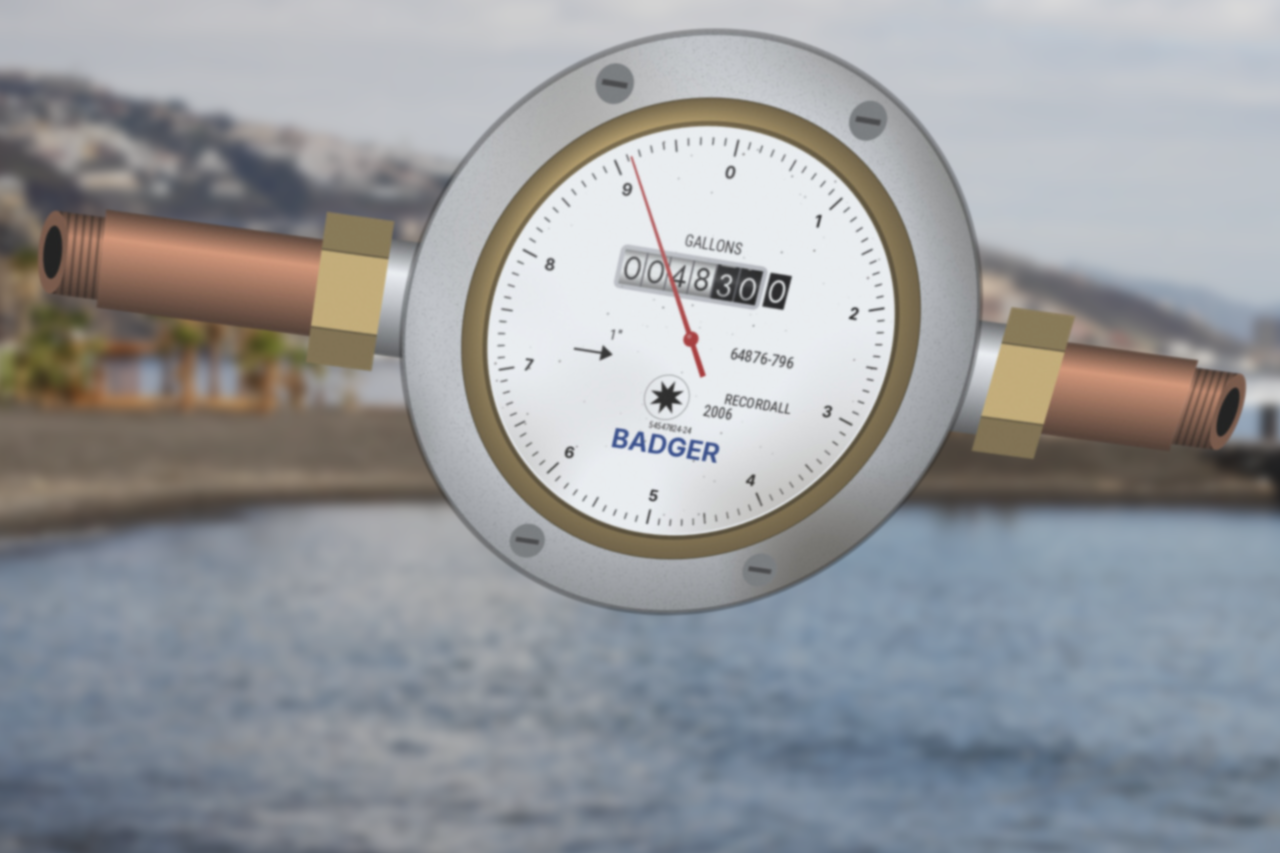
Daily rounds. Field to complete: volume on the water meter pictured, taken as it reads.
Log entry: 48299.1 gal
